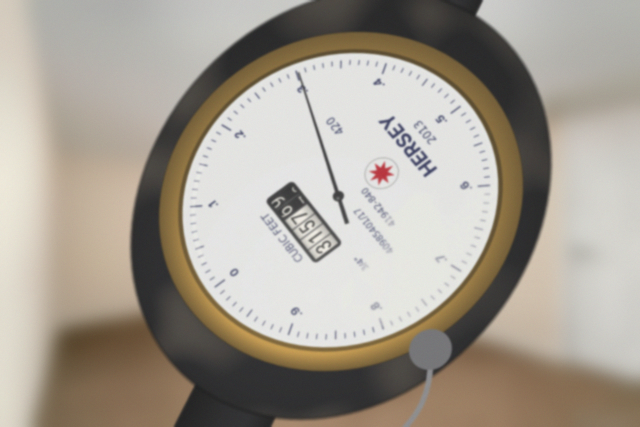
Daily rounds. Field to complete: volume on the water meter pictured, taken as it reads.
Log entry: 315769.30 ft³
